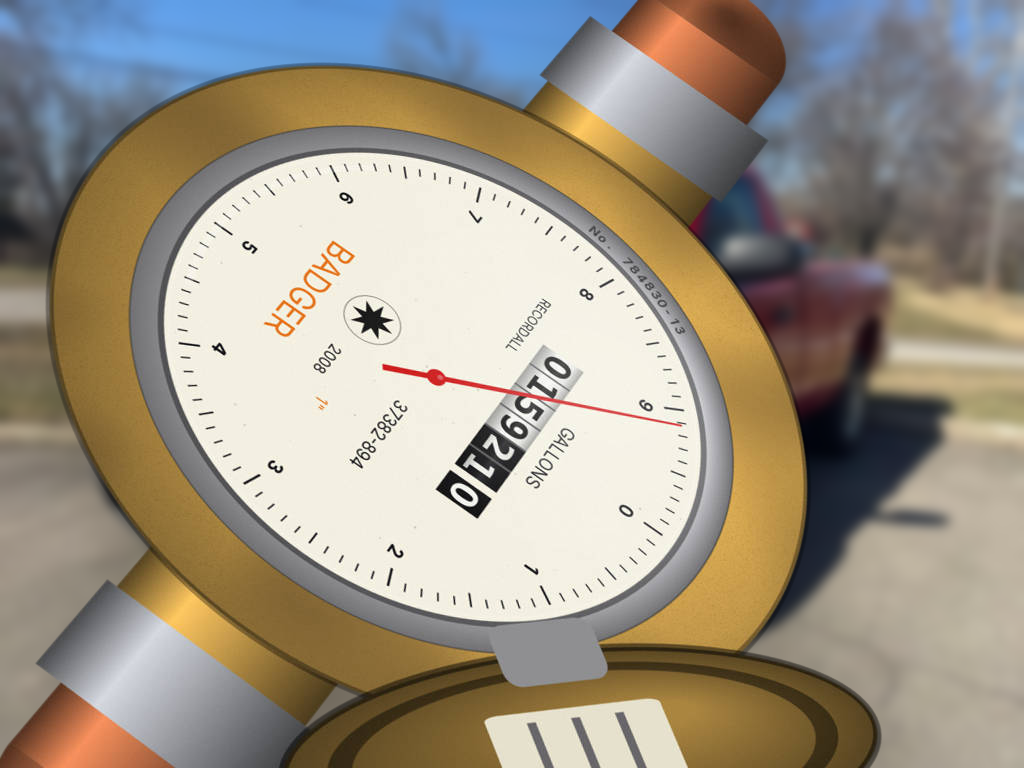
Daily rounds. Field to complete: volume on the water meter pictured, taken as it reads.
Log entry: 159209.1 gal
